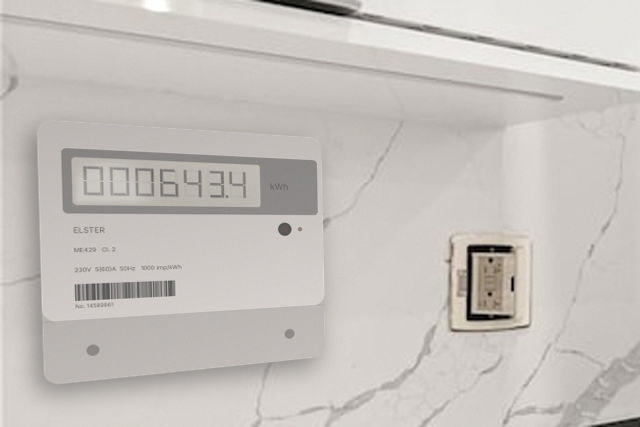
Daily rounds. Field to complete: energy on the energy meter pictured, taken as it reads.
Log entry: 643.4 kWh
